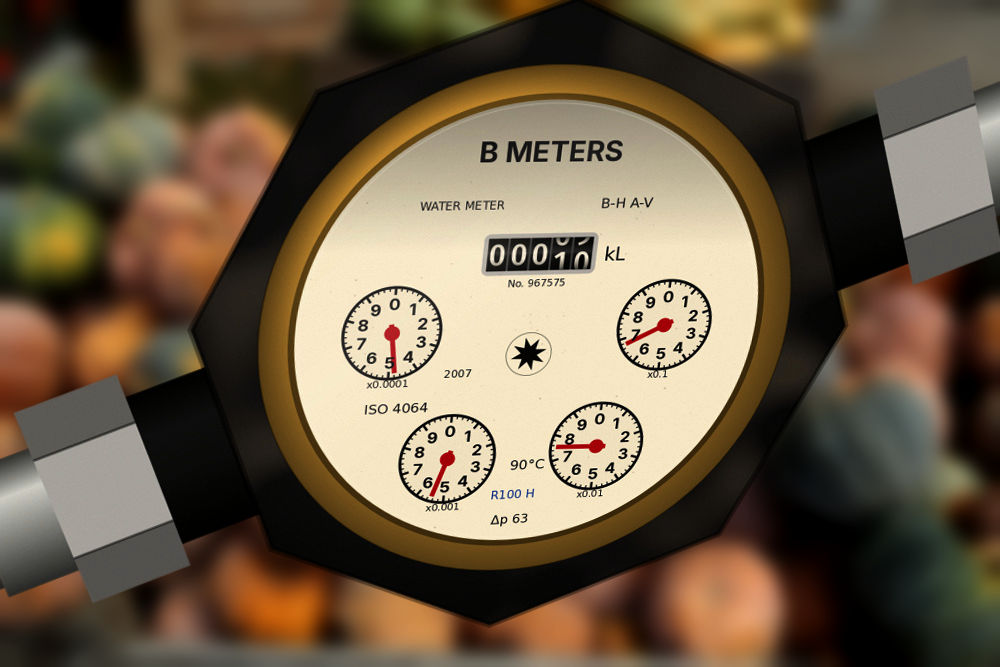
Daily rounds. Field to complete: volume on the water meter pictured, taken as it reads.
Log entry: 9.6754 kL
